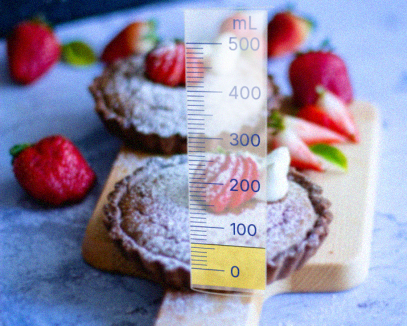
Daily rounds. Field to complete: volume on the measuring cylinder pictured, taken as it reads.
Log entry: 60 mL
